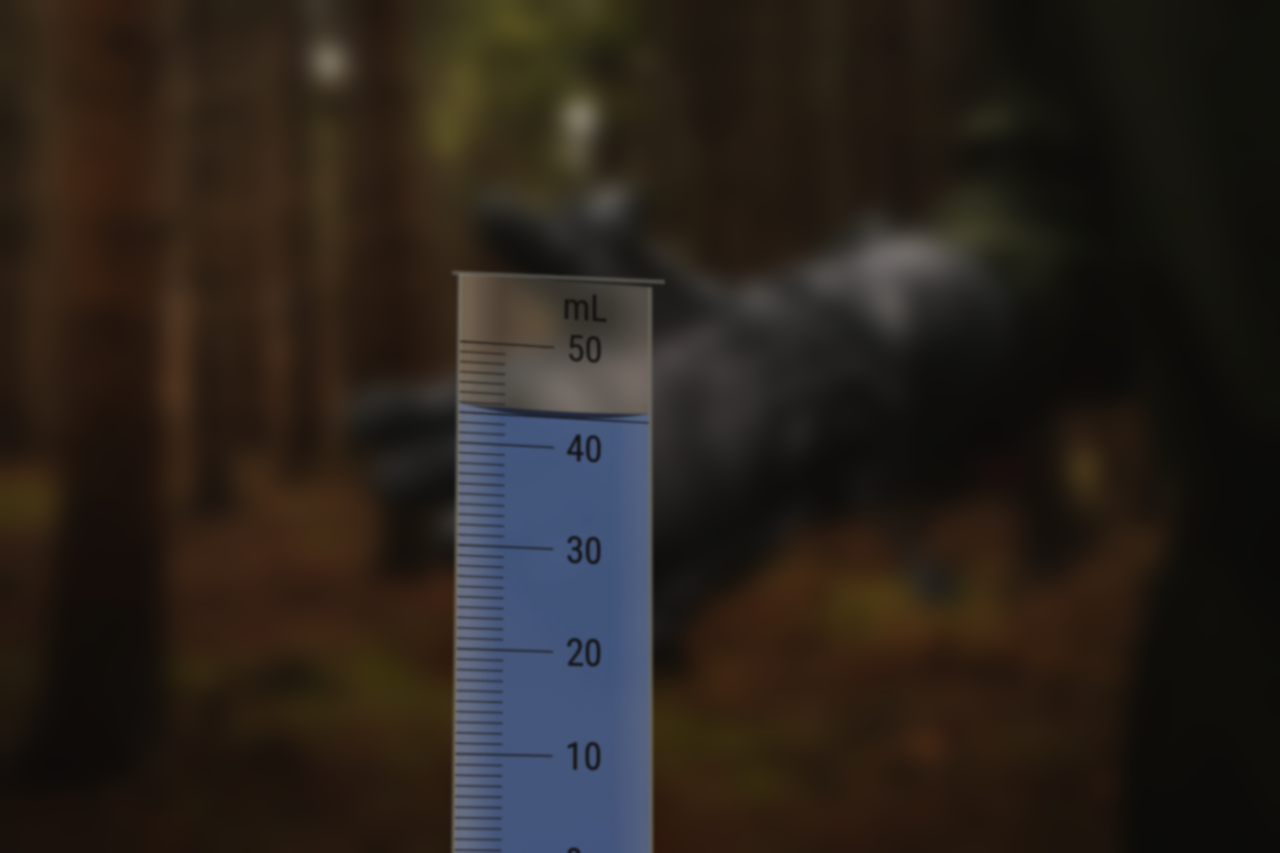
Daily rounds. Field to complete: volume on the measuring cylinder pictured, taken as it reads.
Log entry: 43 mL
